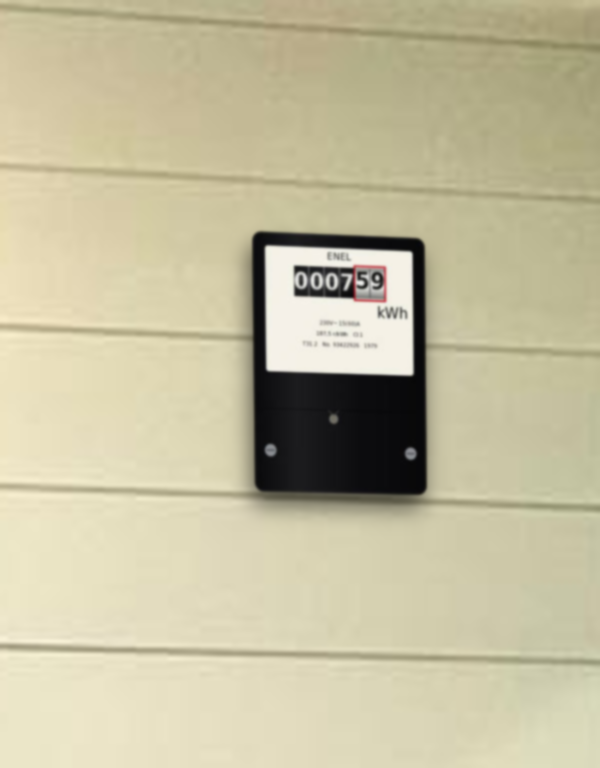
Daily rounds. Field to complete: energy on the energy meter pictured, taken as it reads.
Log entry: 7.59 kWh
